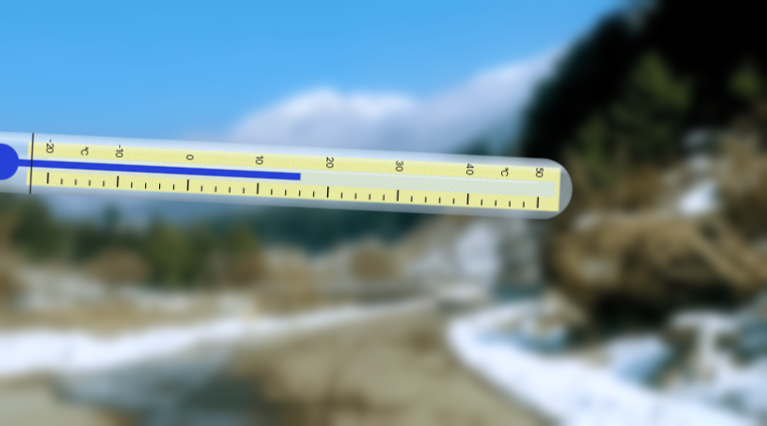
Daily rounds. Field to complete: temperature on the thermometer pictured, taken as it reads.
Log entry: 16 °C
